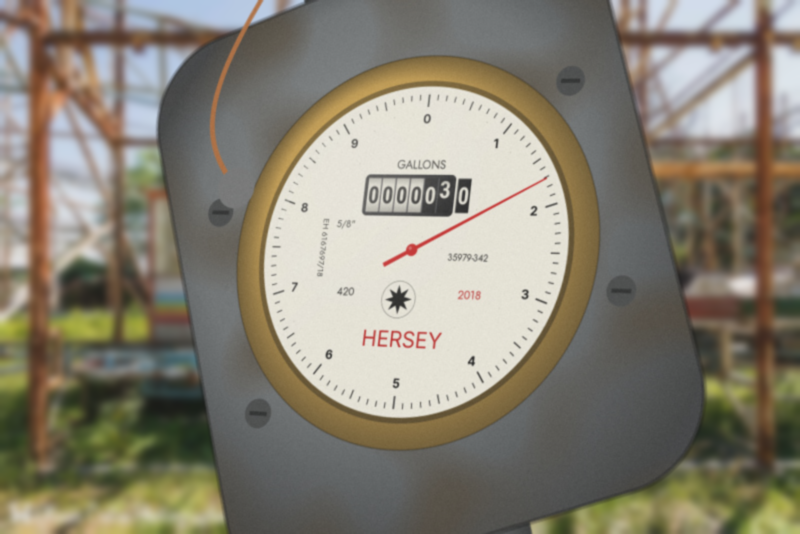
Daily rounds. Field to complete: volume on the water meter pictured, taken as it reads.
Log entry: 31.7 gal
